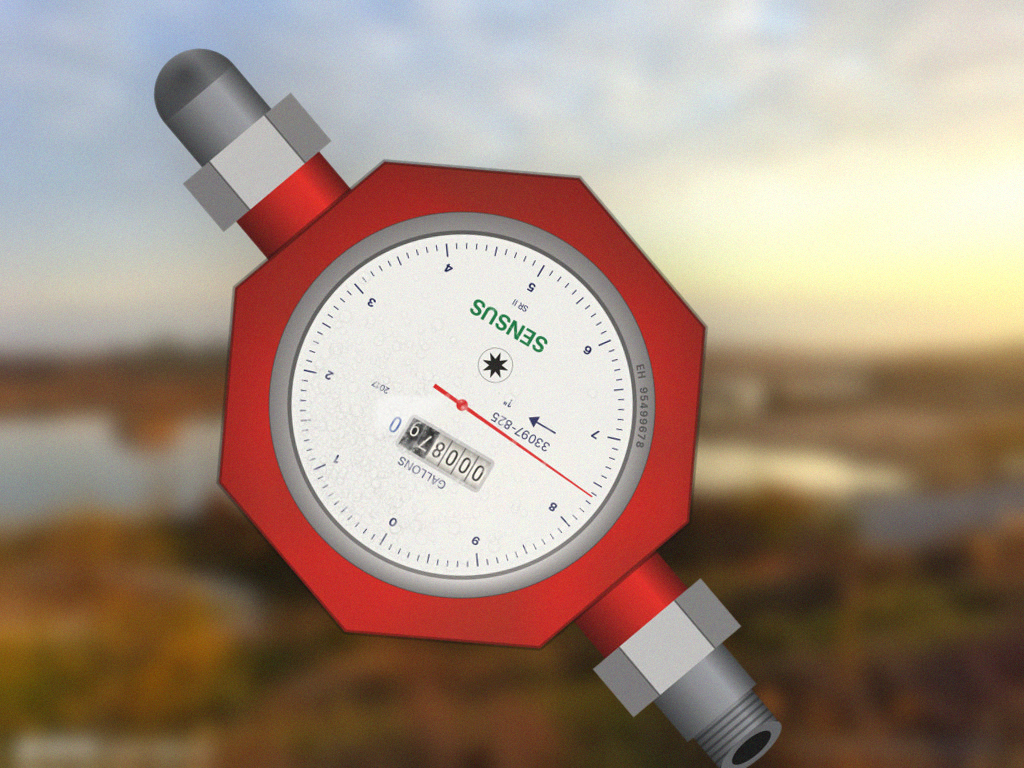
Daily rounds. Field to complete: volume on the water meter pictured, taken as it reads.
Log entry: 8787.6 gal
